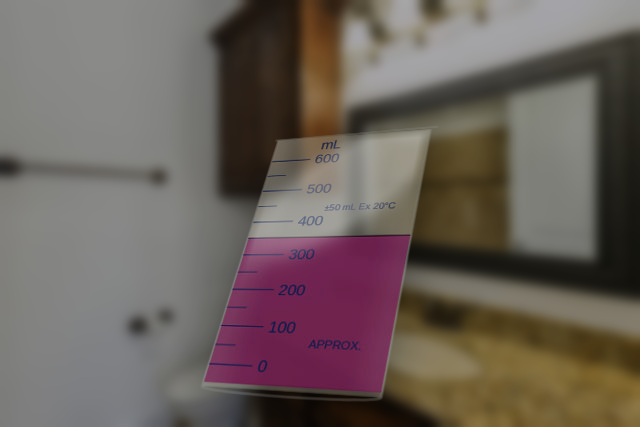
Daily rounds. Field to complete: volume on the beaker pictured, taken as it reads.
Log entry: 350 mL
